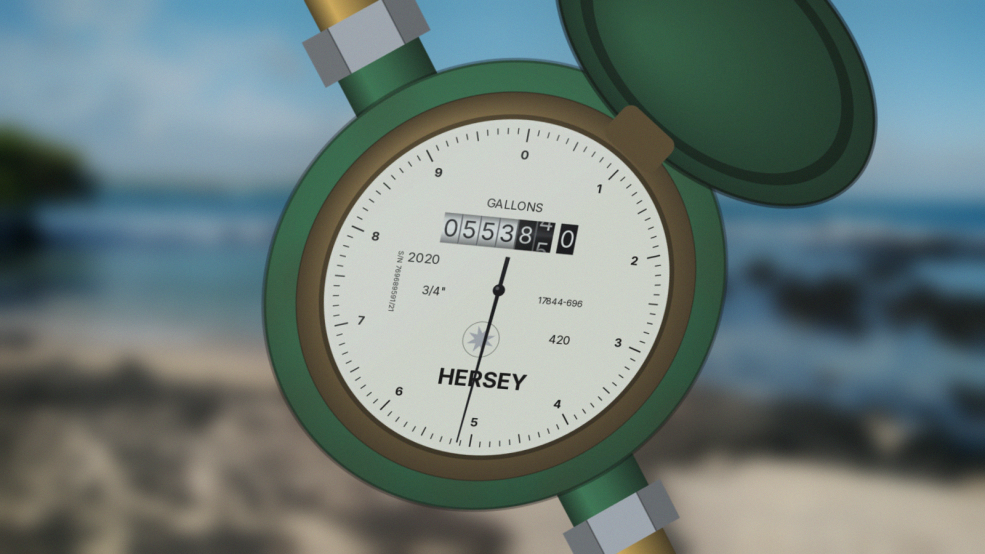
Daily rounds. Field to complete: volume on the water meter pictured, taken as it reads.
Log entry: 553845.1 gal
